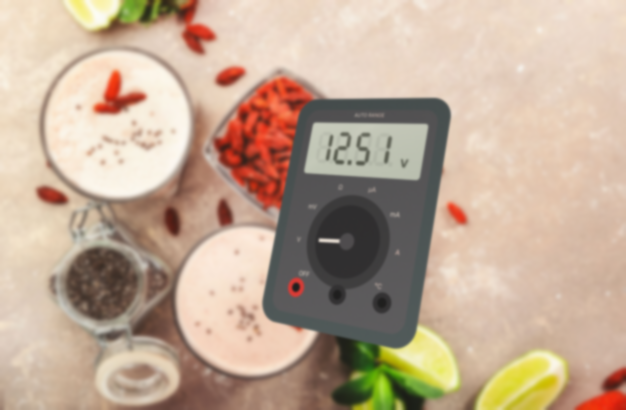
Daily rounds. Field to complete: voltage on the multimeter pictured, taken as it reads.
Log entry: 12.51 V
